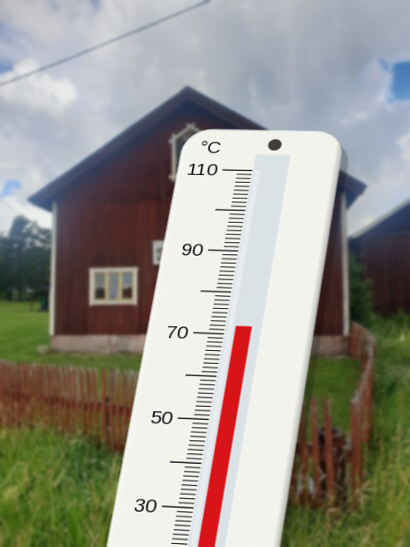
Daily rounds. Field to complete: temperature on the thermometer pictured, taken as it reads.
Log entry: 72 °C
